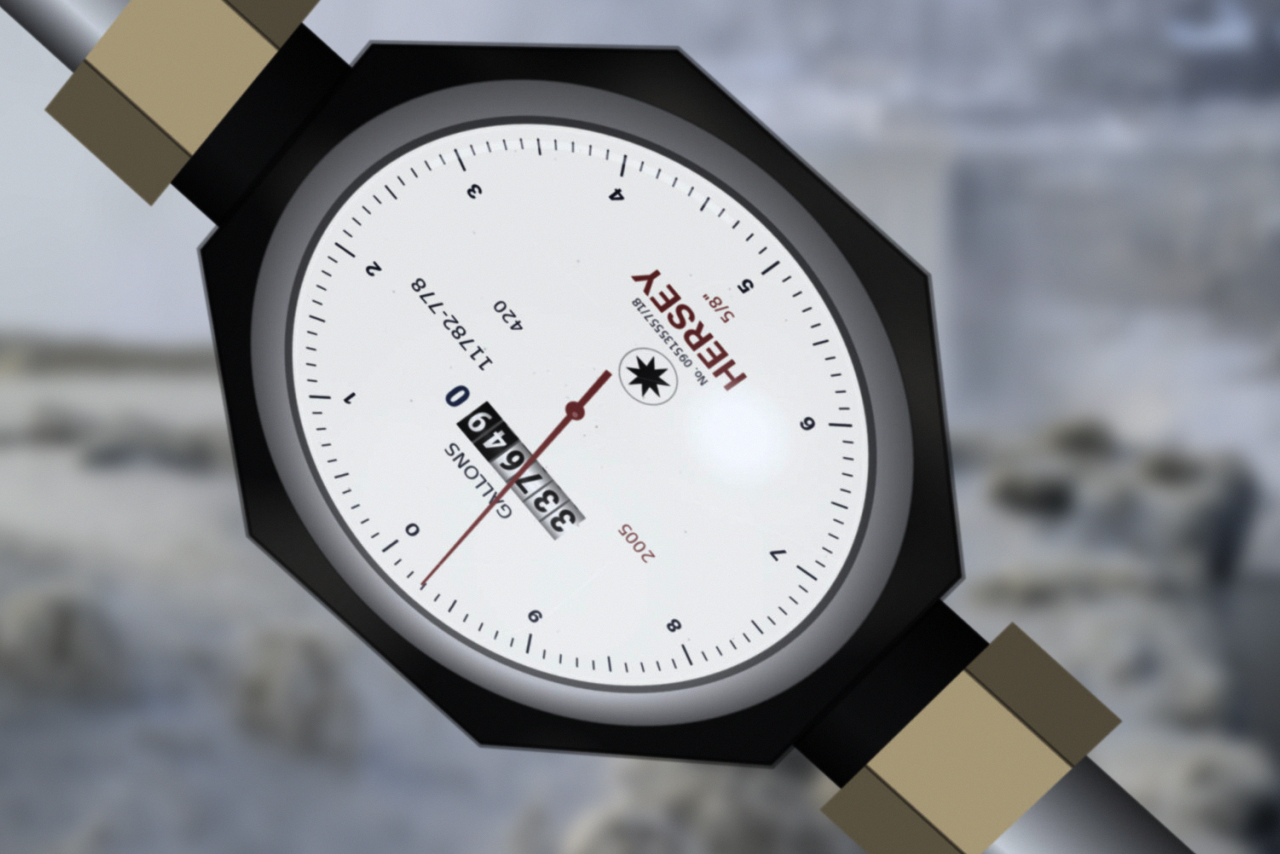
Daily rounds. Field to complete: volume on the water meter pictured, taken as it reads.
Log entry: 3376489.7 gal
